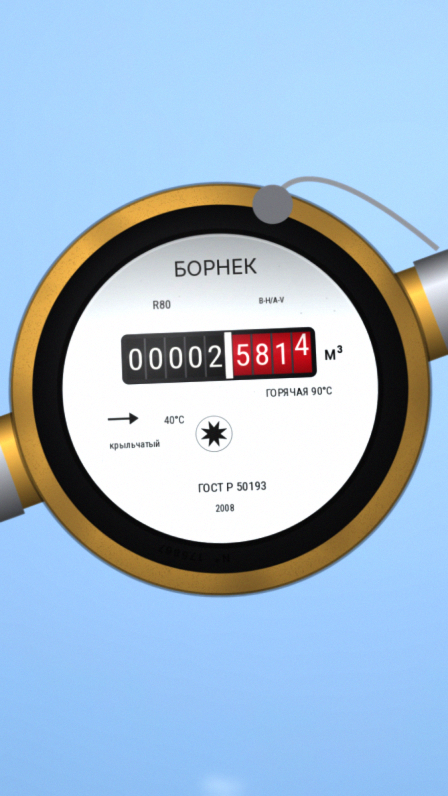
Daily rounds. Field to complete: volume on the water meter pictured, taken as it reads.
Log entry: 2.5814 m³
